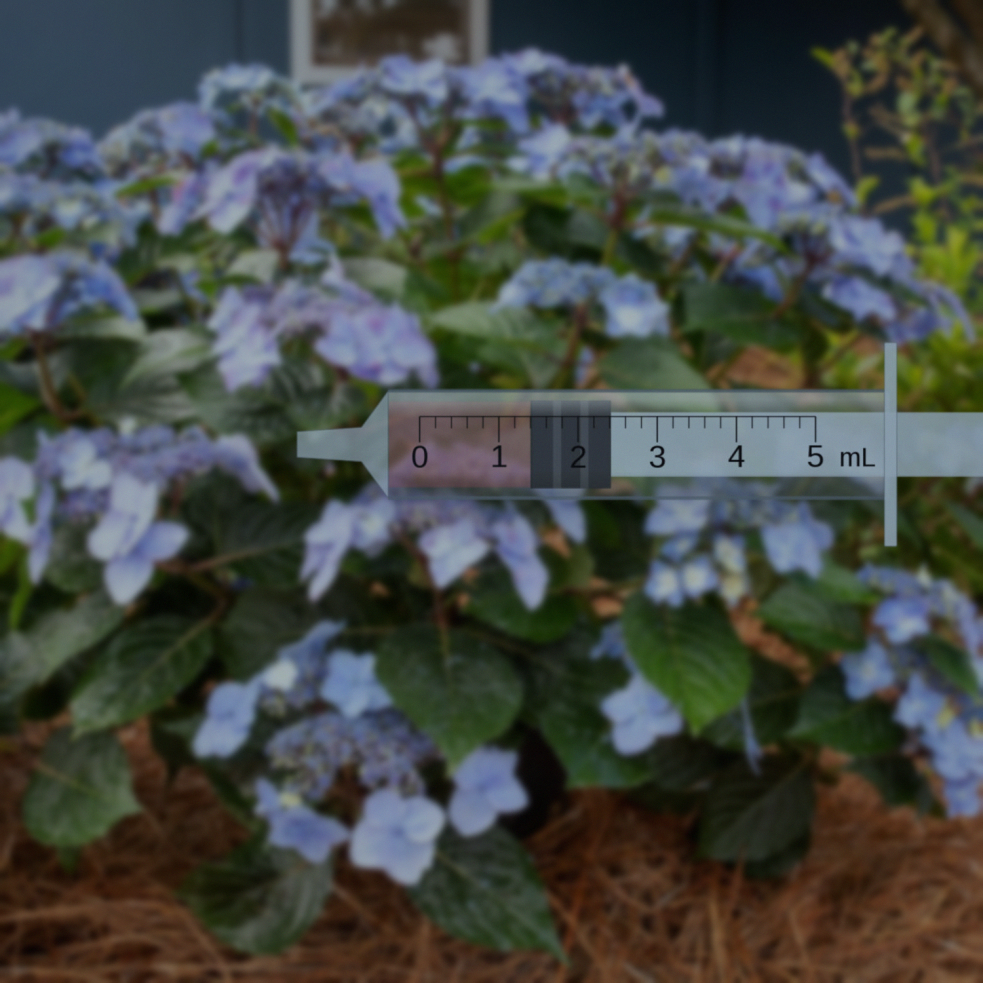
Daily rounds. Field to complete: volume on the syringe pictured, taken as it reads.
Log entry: 1.4 mL
